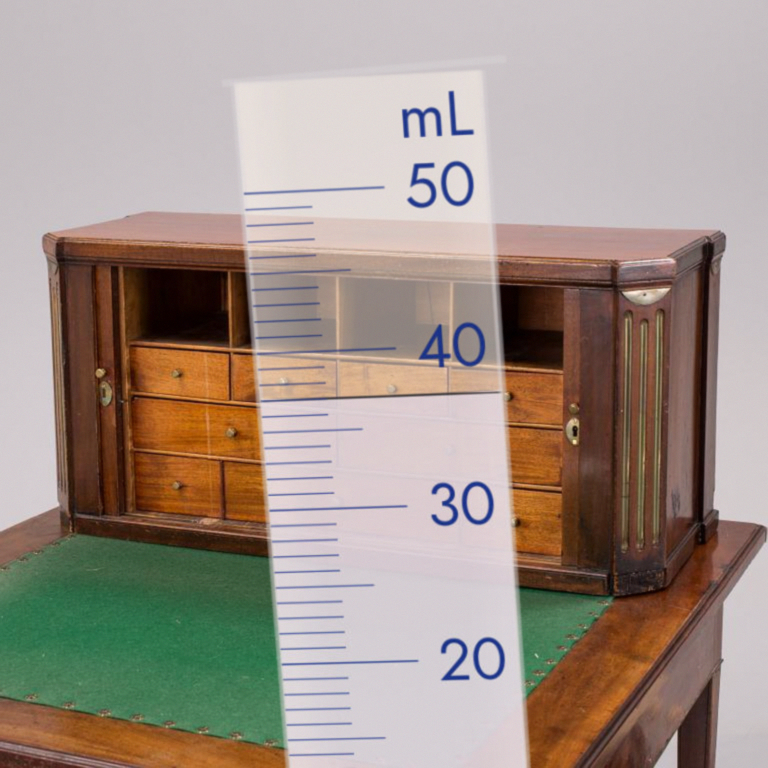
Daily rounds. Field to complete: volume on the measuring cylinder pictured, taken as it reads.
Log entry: 37 mL
